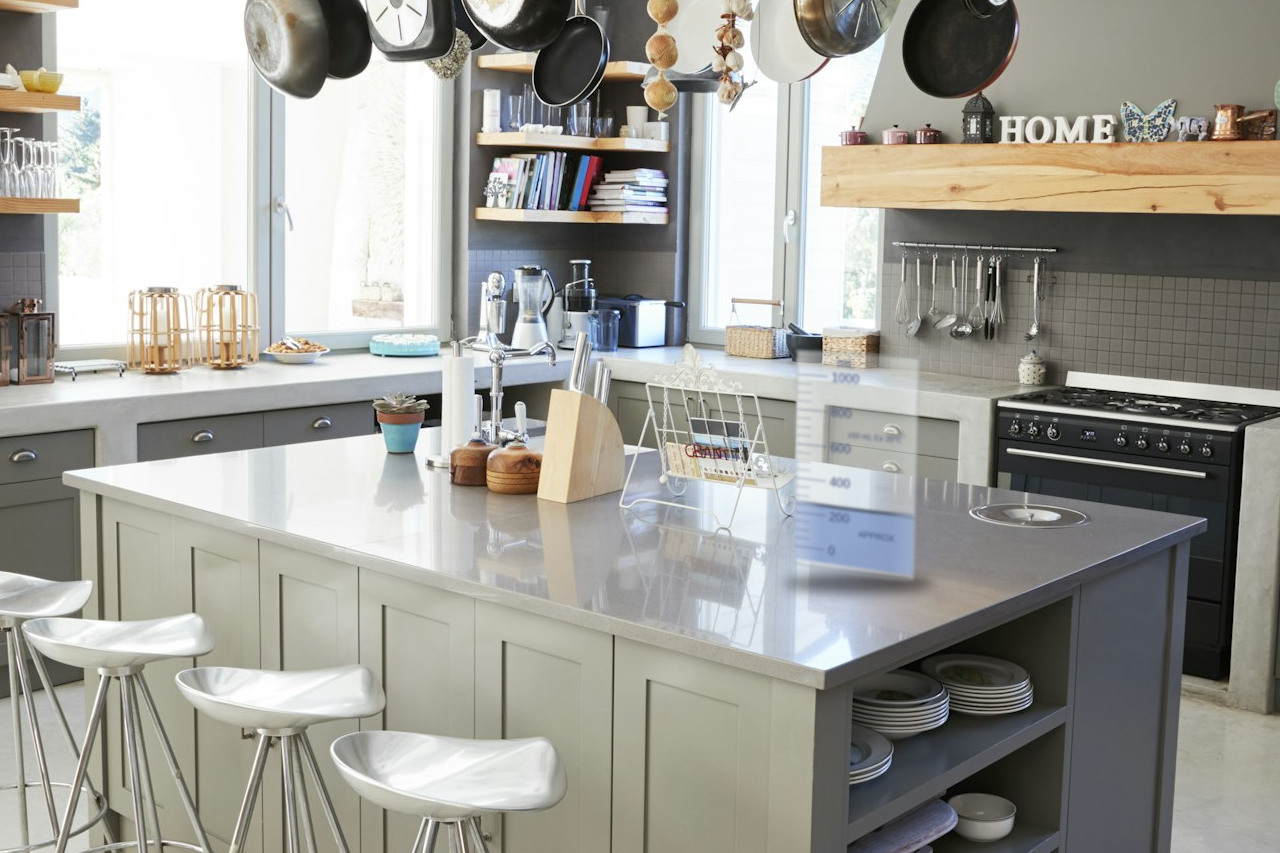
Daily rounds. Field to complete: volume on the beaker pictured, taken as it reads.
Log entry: 250 mL
